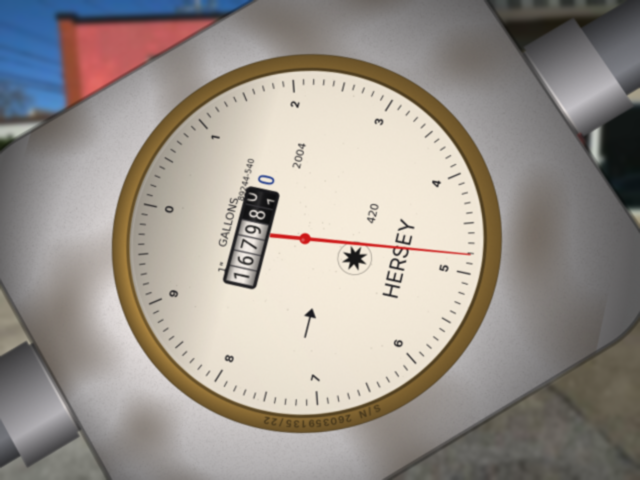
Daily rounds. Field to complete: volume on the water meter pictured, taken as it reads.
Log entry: 1679804.8 gal
